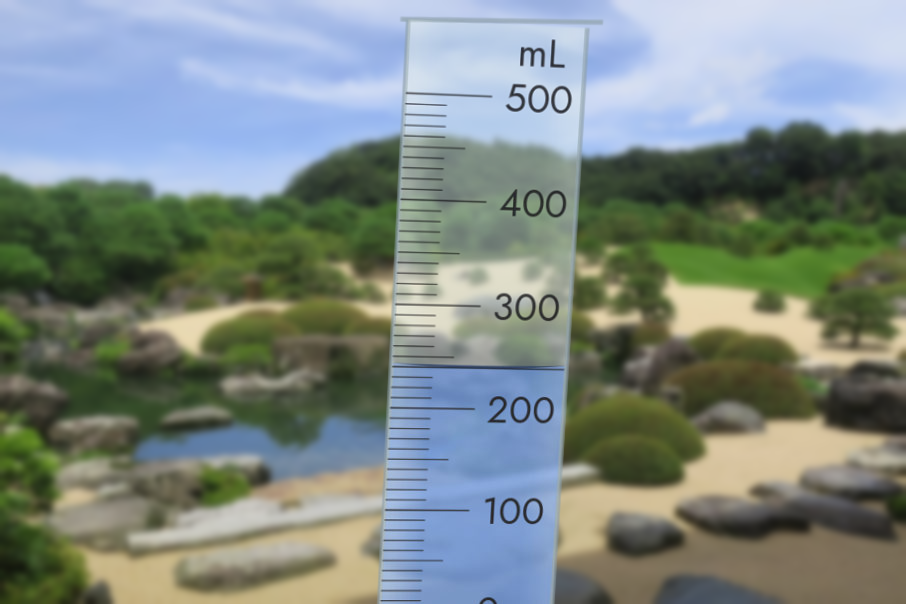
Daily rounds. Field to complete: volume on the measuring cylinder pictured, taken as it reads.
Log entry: 240 mL
